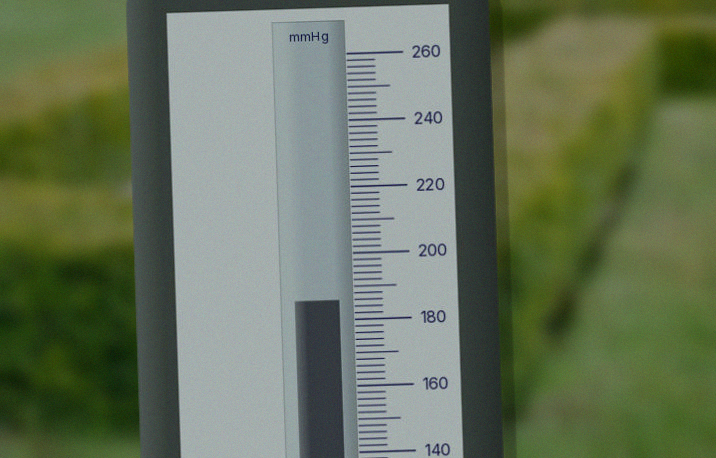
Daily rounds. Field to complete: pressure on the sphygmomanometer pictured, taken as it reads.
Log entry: 186 mmHg
